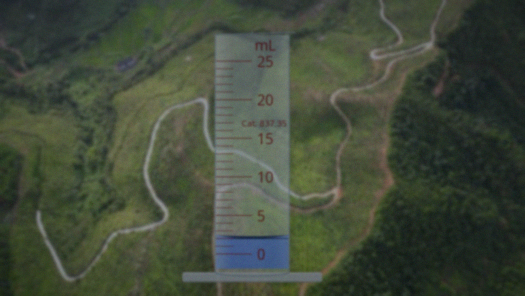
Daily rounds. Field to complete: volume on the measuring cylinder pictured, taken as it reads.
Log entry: 2 mL
